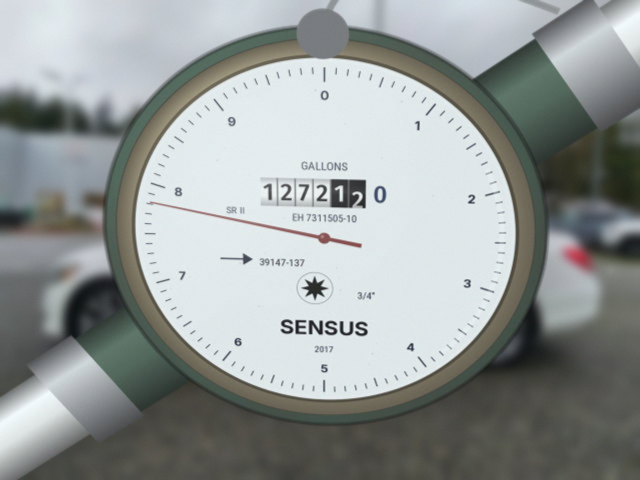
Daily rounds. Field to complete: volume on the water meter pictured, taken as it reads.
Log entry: 1272117.8 gal
